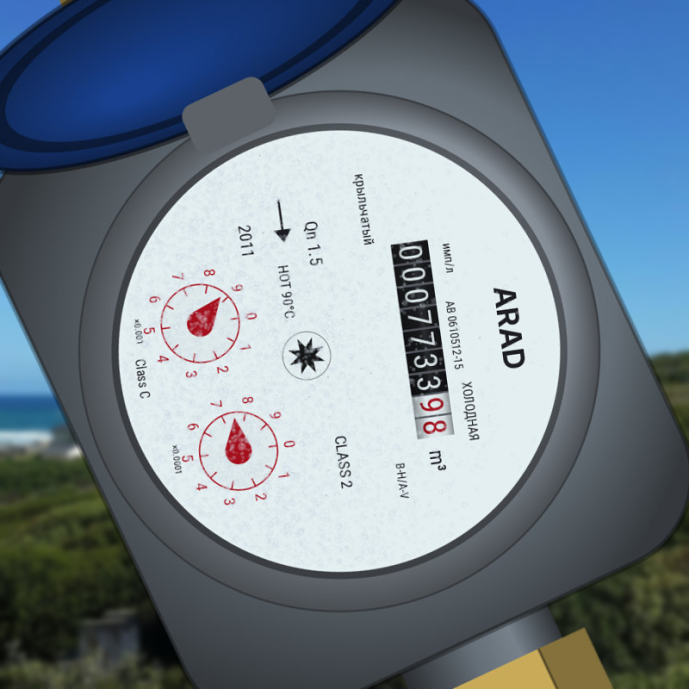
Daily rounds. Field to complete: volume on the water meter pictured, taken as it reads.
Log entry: 7733.9887 m³
